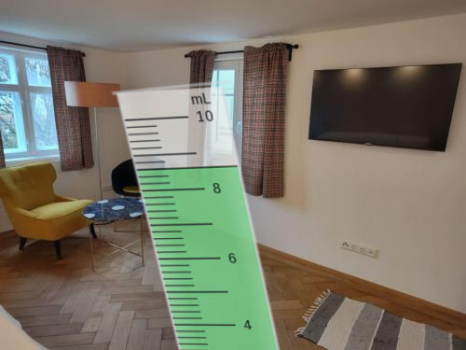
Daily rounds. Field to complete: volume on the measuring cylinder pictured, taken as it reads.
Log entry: 8.6 mL
